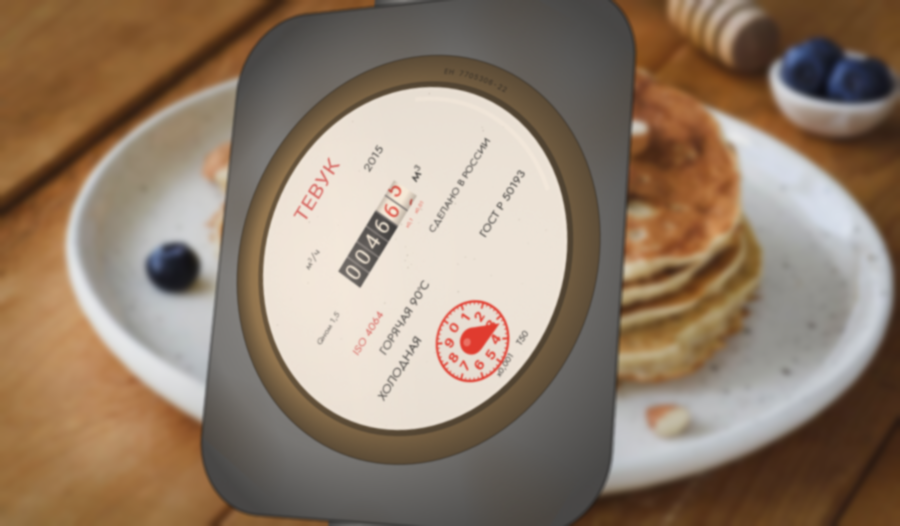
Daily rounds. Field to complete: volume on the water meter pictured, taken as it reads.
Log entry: 46.653 m³
